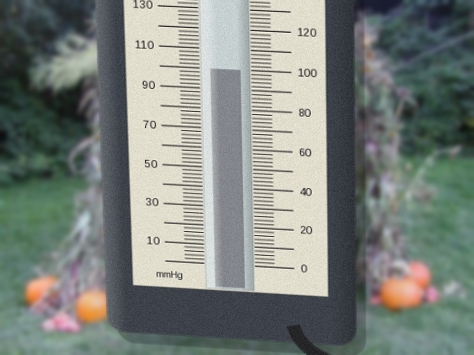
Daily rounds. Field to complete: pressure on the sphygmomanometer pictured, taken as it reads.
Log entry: 100 mmHg
